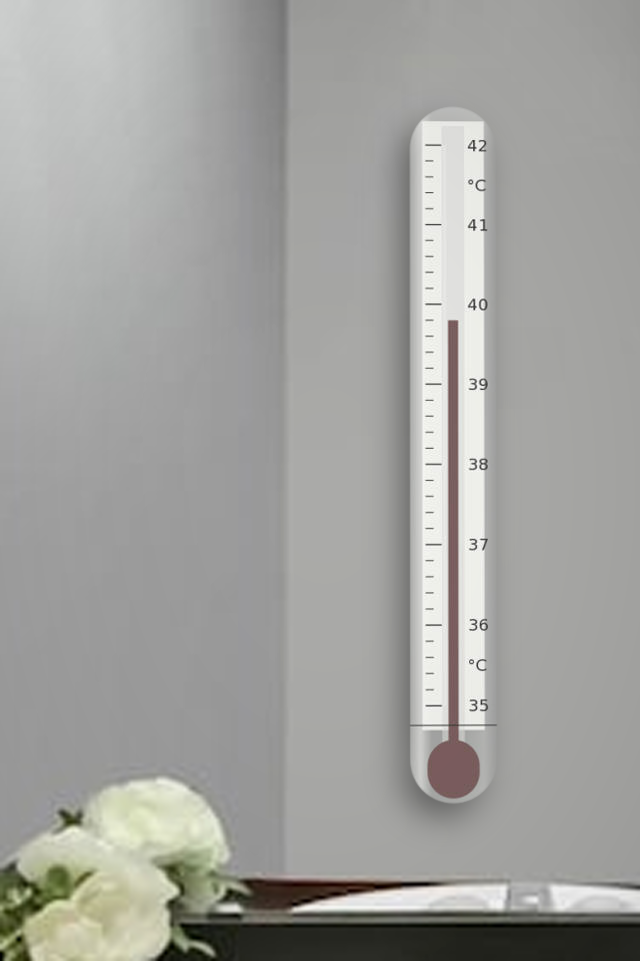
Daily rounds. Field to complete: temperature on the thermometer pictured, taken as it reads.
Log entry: 39.8 °C
